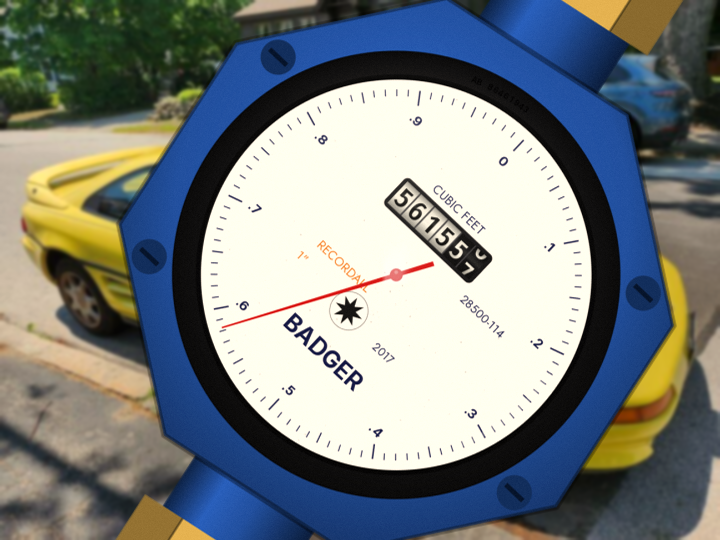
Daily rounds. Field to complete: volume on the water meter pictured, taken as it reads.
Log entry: 561556.58 ft³
